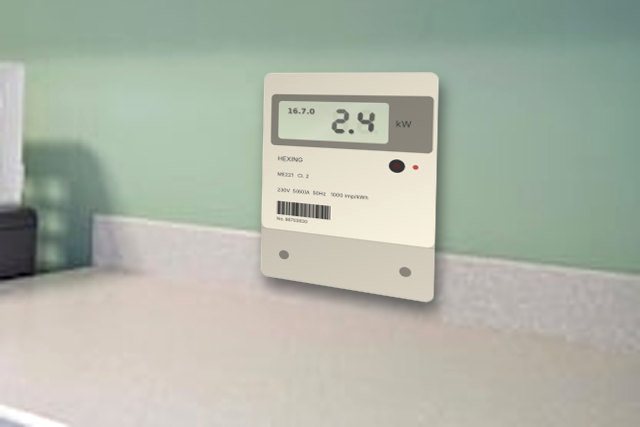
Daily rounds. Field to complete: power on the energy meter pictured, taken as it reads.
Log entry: 2.4 kW
